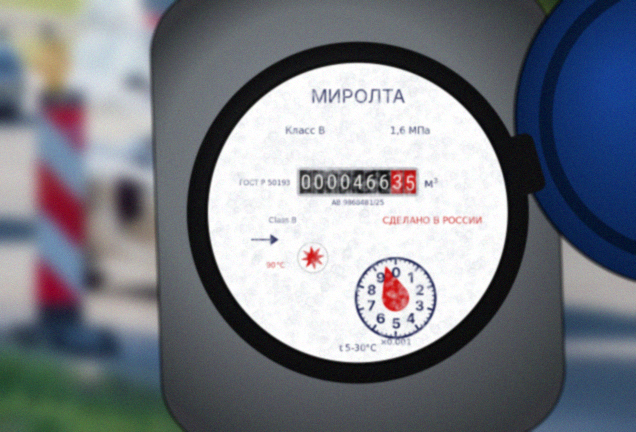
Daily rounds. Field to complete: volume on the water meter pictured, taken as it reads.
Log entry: 466.349 m³
